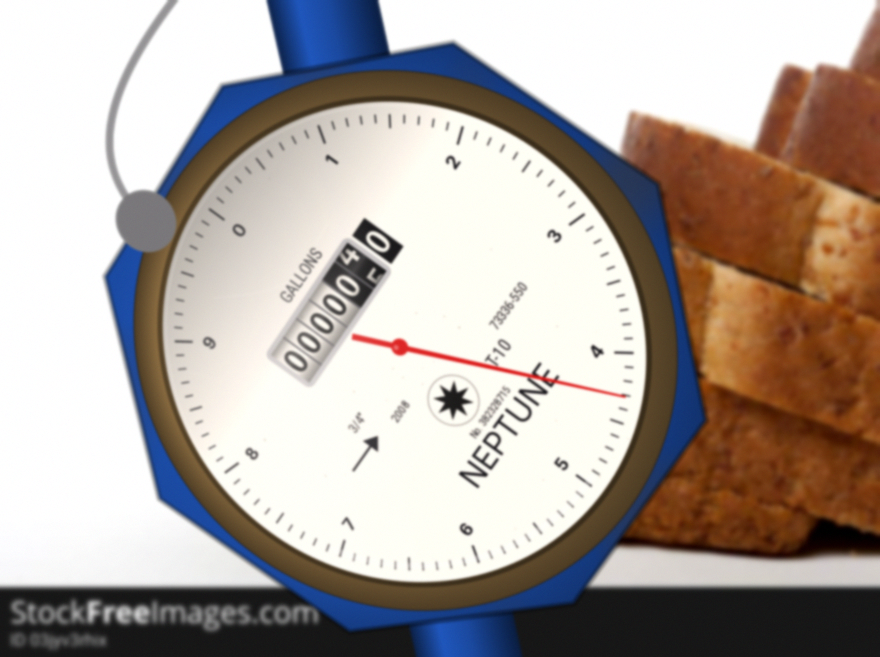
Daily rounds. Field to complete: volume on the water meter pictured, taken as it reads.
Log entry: 44.3 gal
